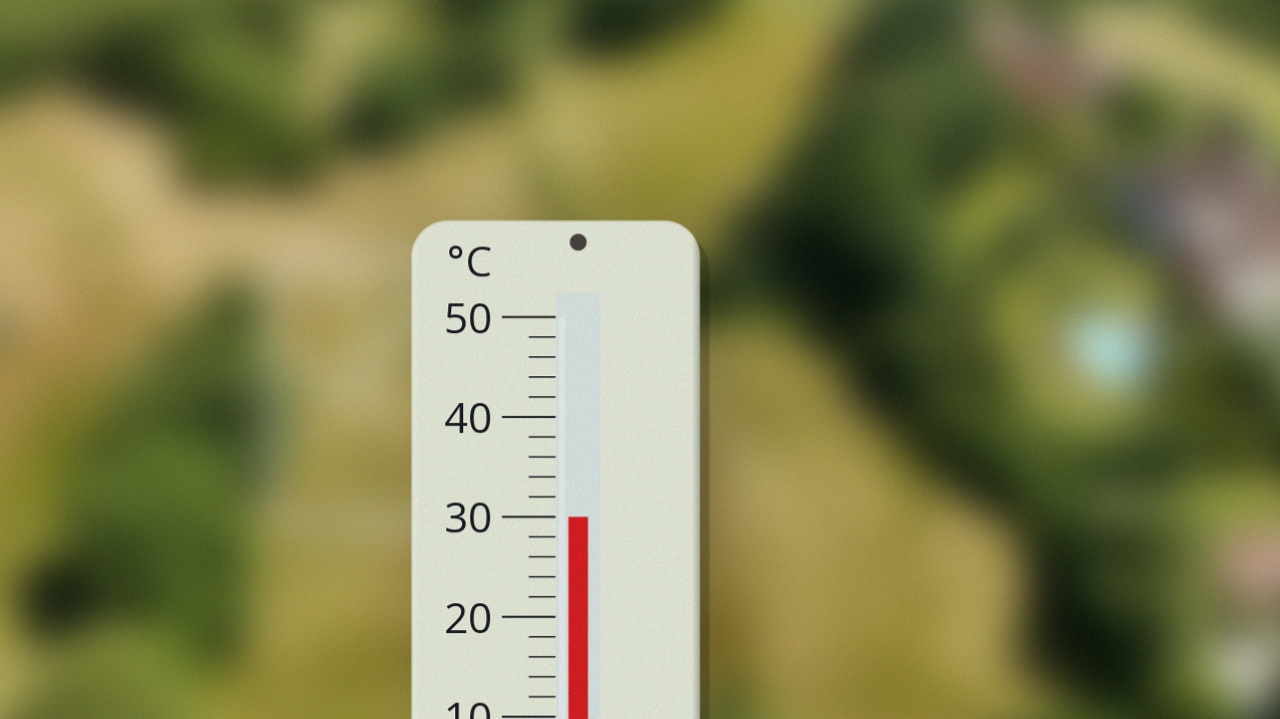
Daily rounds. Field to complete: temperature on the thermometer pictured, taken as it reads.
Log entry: 30 °C
